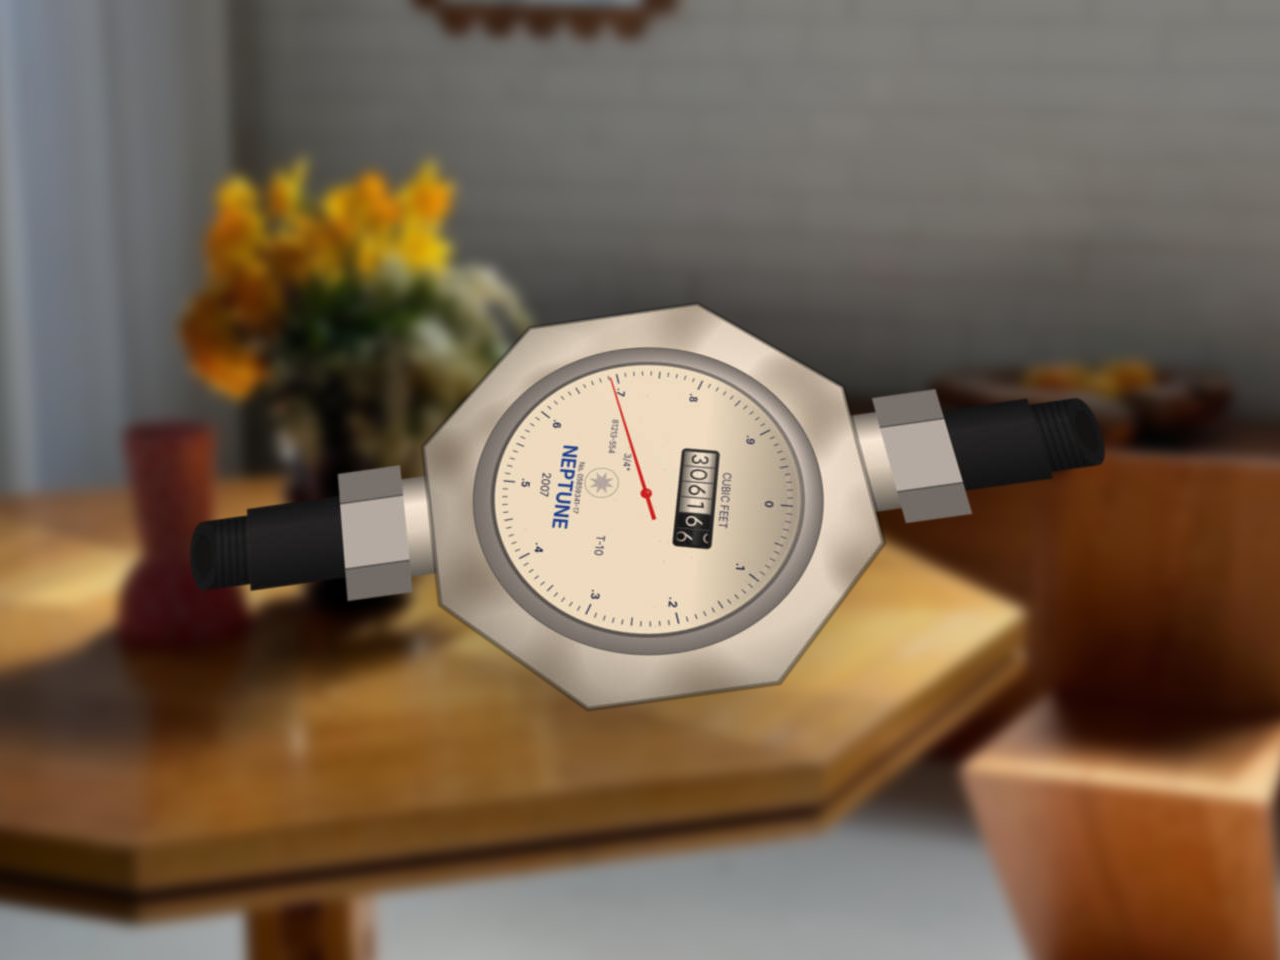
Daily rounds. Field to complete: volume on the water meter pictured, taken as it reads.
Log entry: 306165.69 ft³
